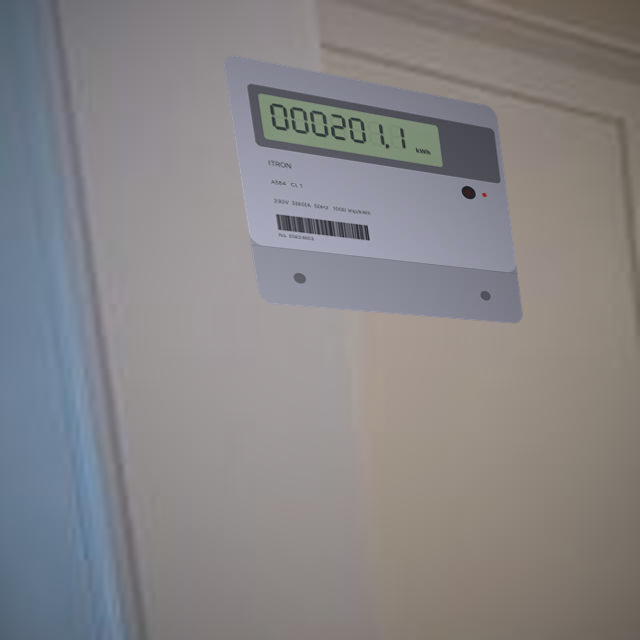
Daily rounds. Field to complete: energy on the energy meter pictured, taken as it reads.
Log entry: 201.1 kWh
